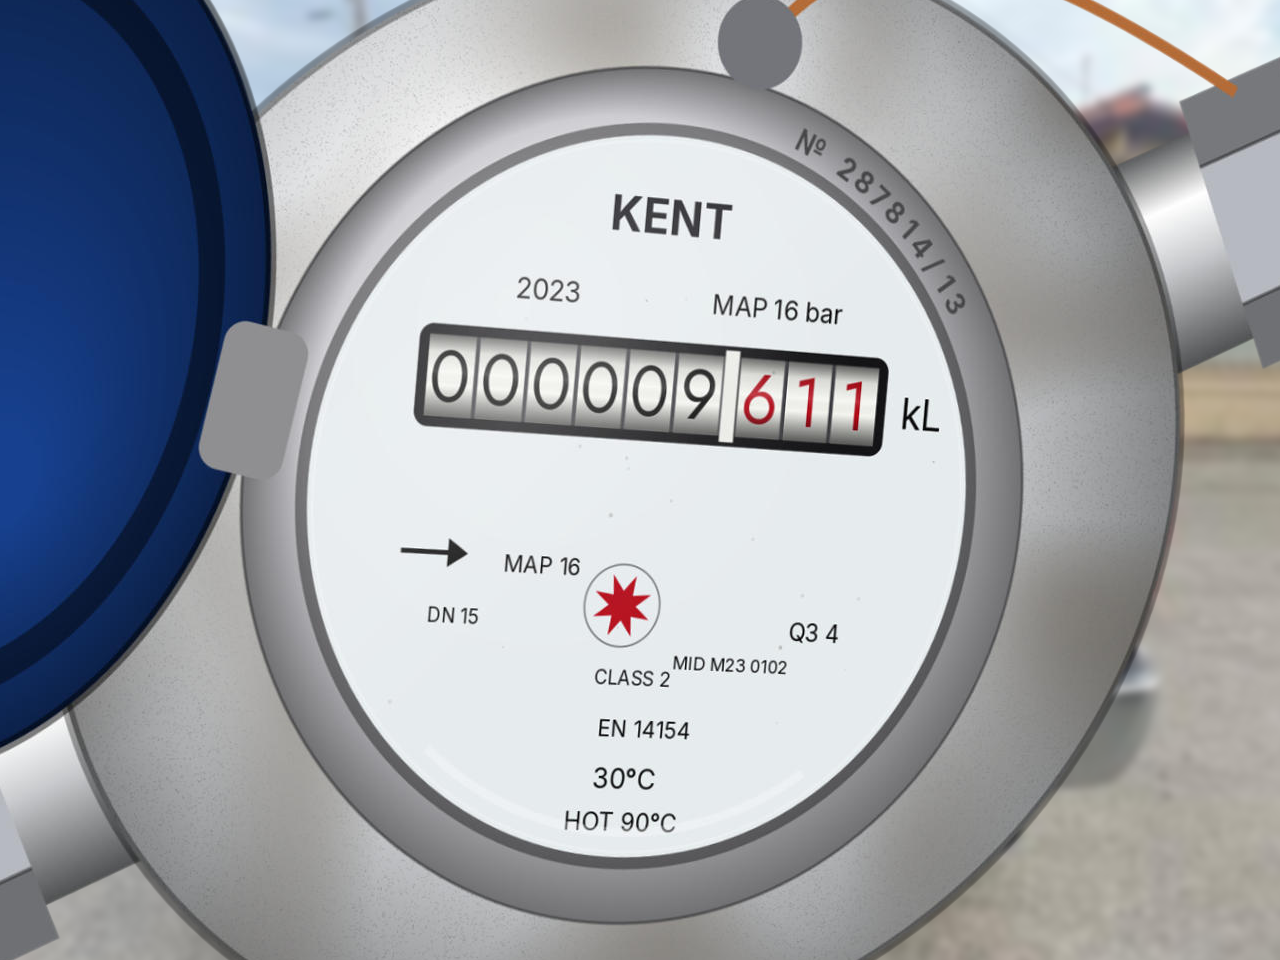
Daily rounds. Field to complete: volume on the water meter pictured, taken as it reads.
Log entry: 9.611 kL
